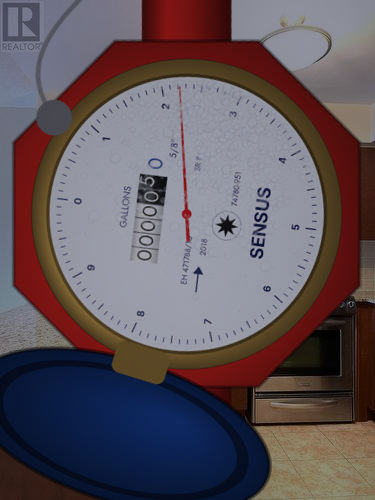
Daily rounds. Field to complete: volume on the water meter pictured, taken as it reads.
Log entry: 52.2 gal
